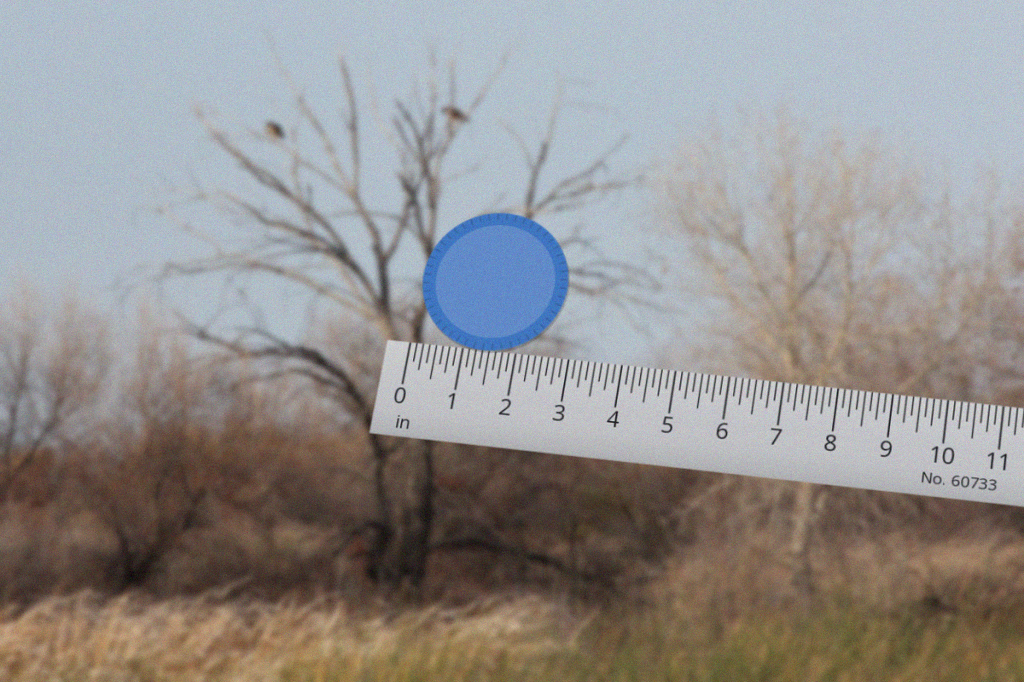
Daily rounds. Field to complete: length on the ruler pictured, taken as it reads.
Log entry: 2.75 in
